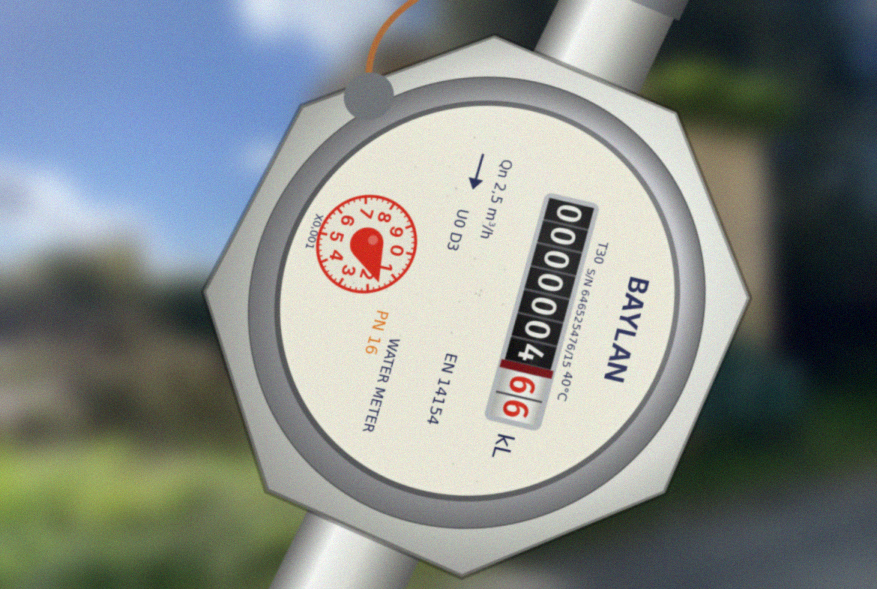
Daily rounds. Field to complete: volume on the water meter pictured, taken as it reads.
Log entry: 4.661 kL
